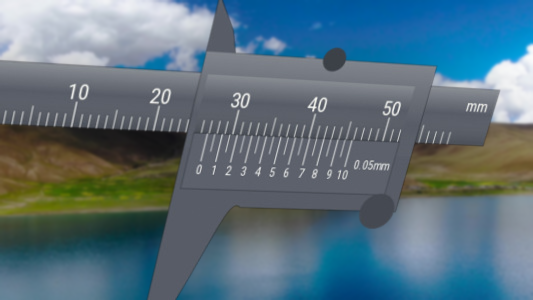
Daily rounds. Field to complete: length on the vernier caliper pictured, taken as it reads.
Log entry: 26.8 mm
